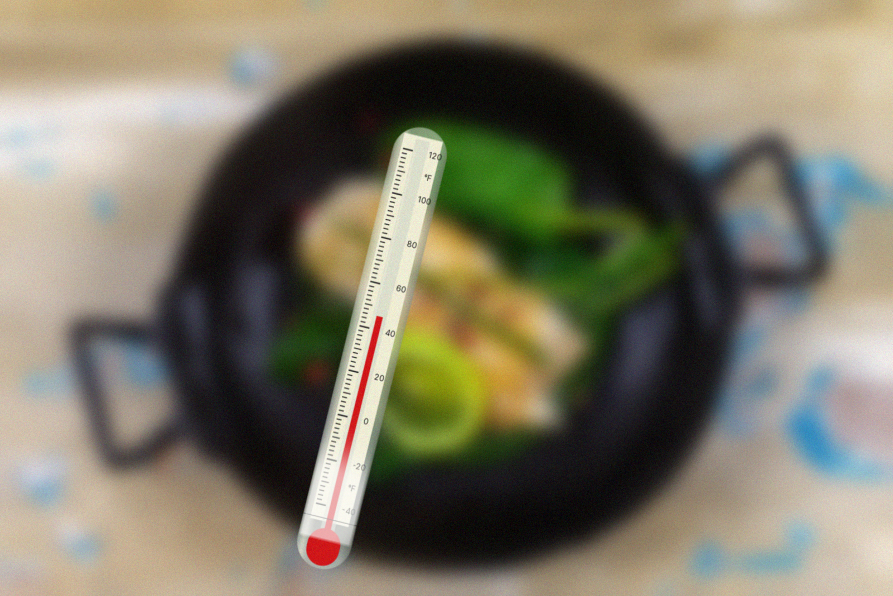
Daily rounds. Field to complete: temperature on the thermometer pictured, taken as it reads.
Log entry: 46 °F
